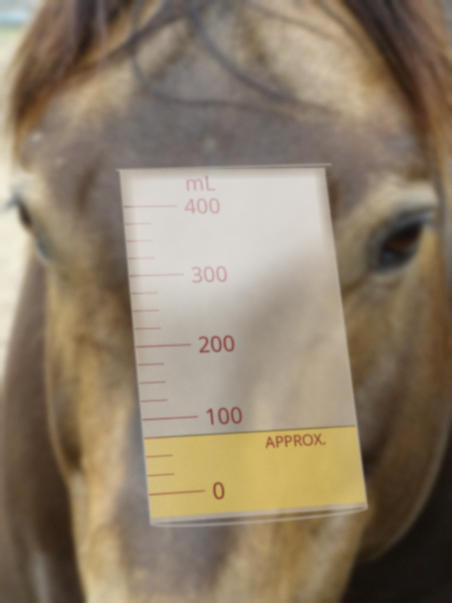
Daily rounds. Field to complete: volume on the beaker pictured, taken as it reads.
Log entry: 75 mL
